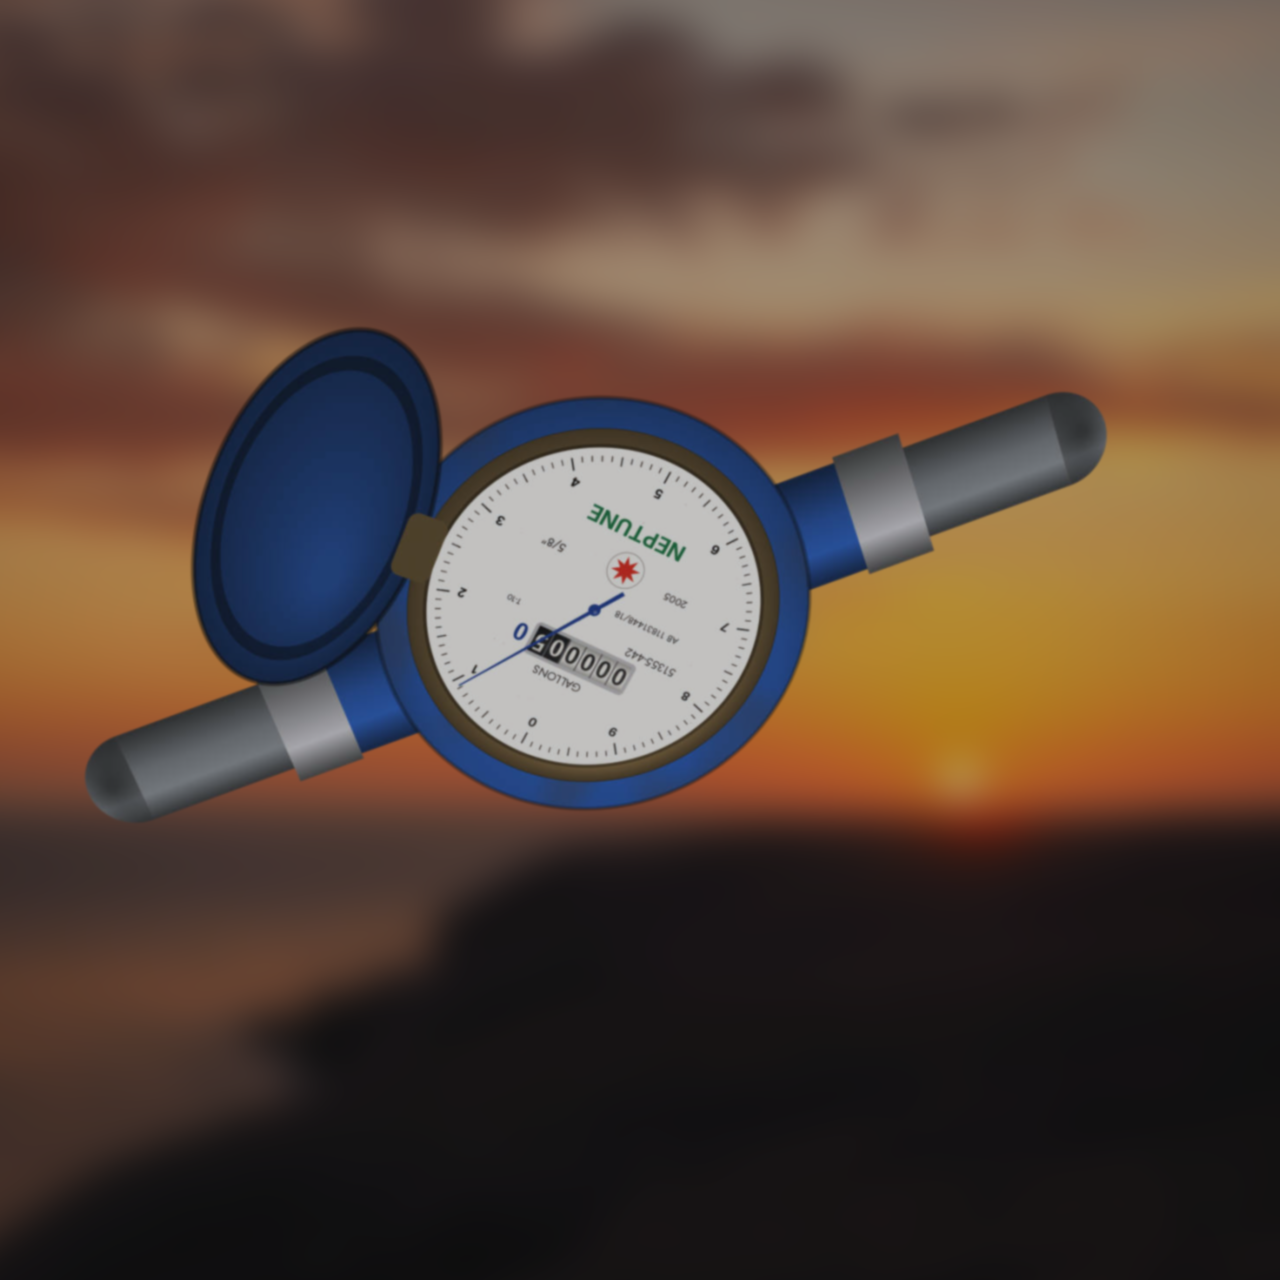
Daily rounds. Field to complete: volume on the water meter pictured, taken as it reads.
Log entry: 50.9 gal
